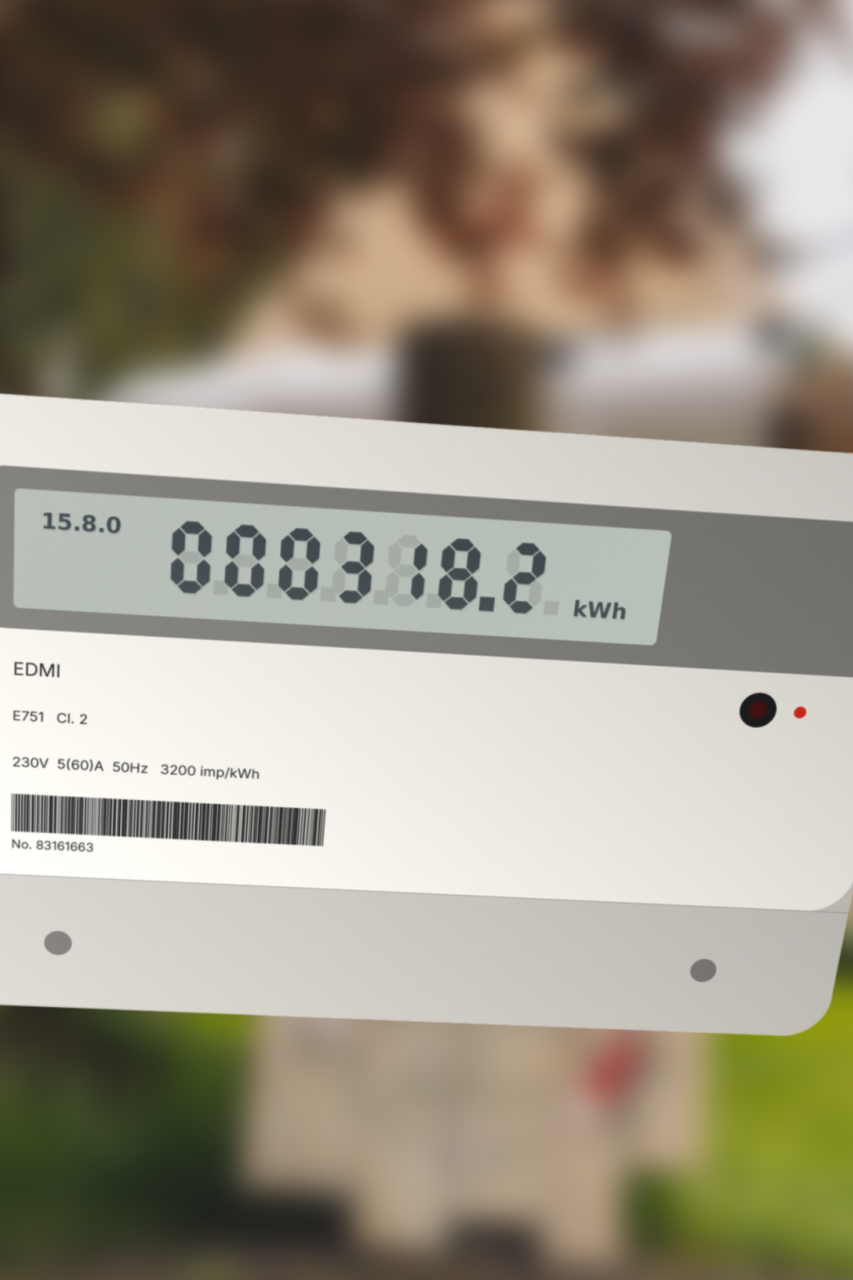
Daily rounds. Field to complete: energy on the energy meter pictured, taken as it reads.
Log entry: 318.2 kWh
